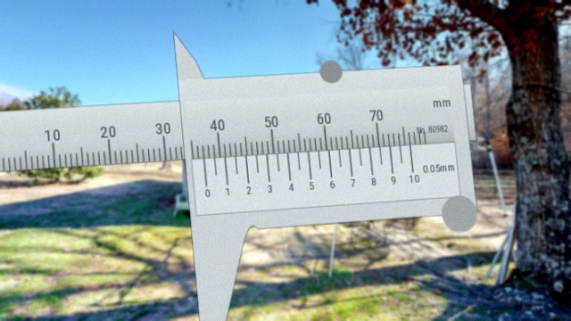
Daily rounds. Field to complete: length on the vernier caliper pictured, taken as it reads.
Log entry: 37.0 mm
